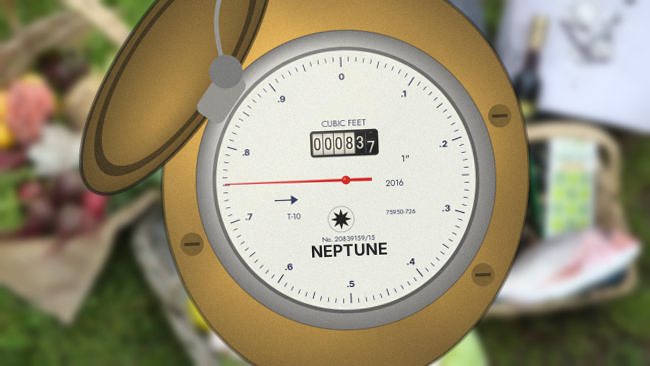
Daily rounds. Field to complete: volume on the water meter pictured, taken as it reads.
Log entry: 836.75 ft³
